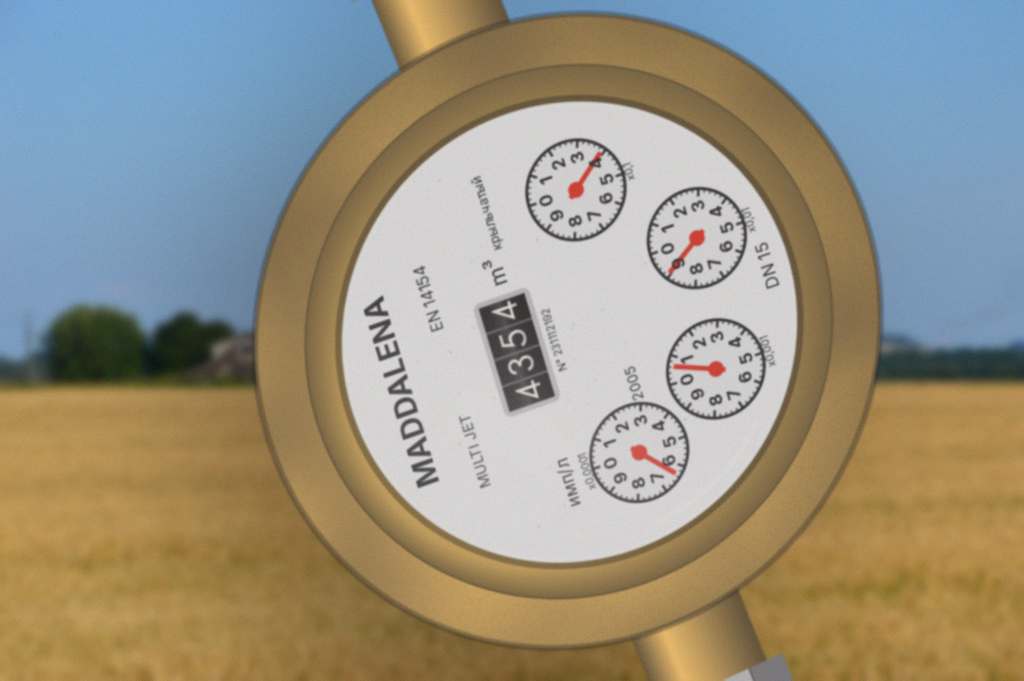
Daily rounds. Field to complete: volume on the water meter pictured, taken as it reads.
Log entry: 4354.3906 m³
